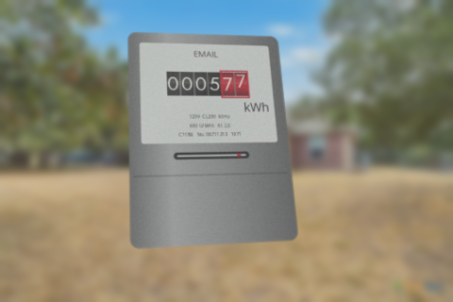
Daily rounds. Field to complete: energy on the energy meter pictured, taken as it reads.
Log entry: 5.77 kWh
